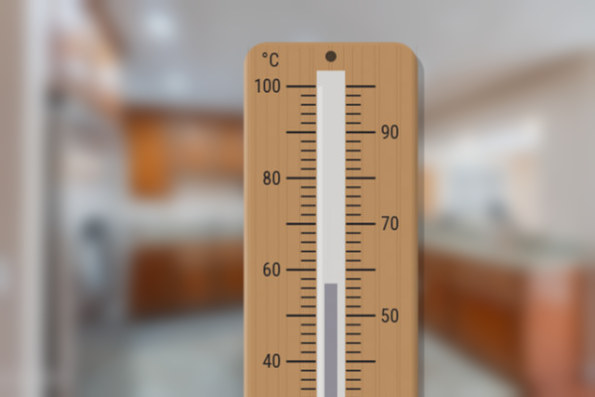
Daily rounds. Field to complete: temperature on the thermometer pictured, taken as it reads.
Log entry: 57 °C
